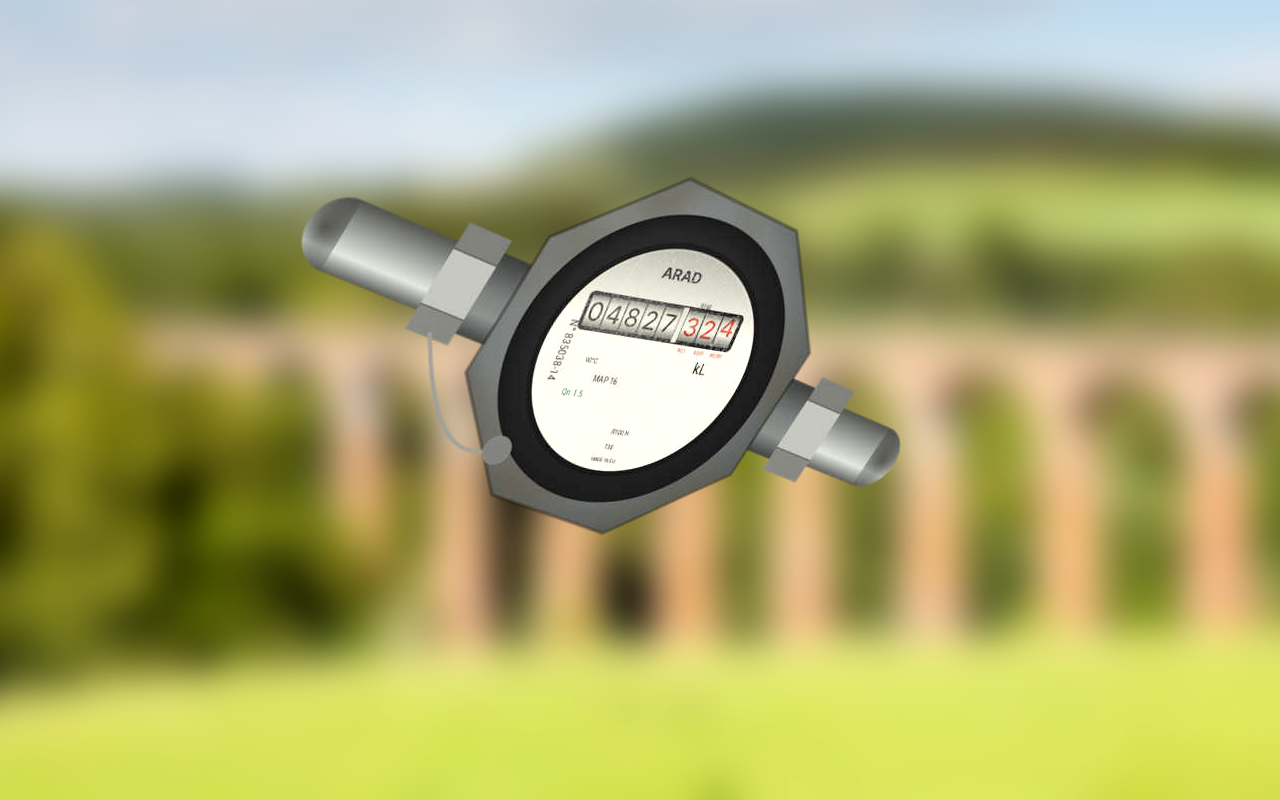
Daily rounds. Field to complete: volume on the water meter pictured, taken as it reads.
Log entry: 4827.324 kL
